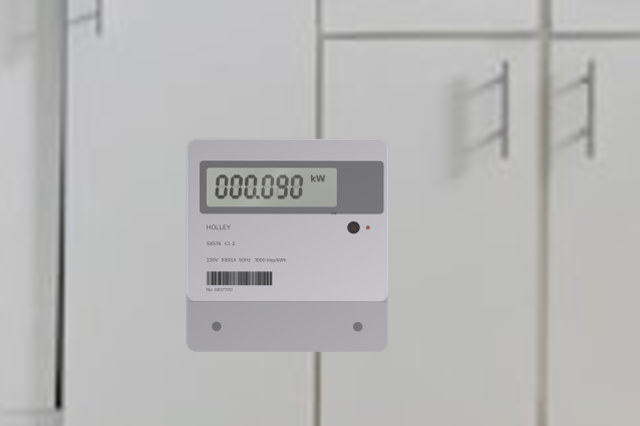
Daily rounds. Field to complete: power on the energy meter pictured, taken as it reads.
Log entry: 0.090 kW
